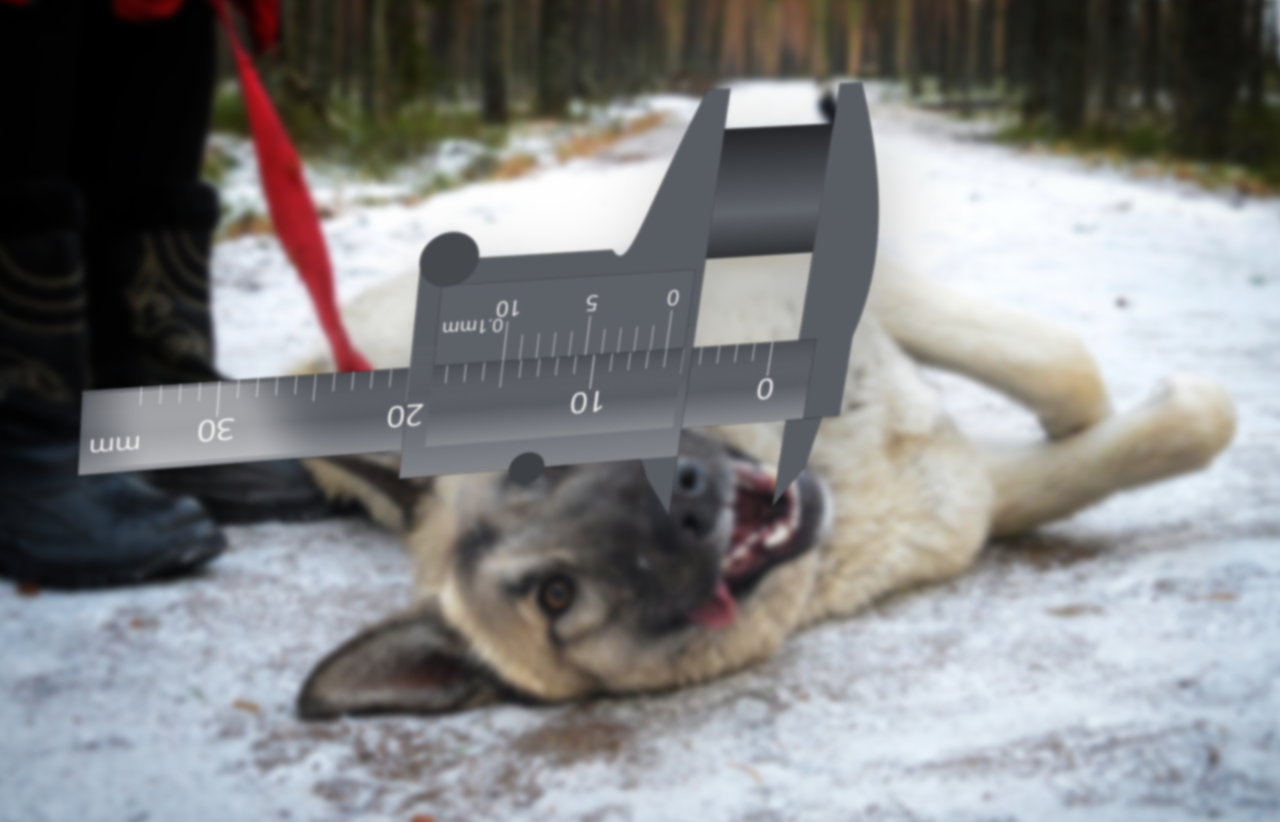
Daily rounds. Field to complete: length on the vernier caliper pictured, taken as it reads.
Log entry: 6.0 mm
